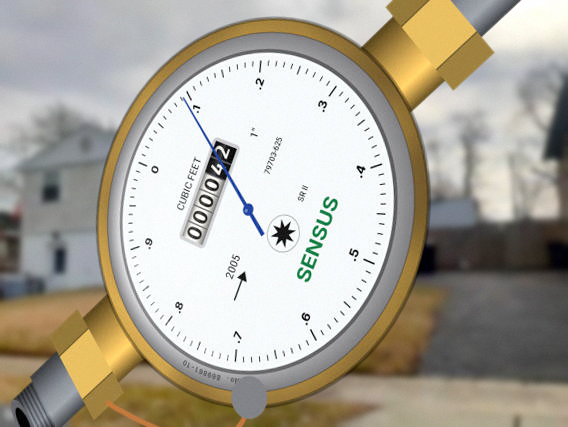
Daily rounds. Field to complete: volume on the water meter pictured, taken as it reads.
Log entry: 42.09 ft³
